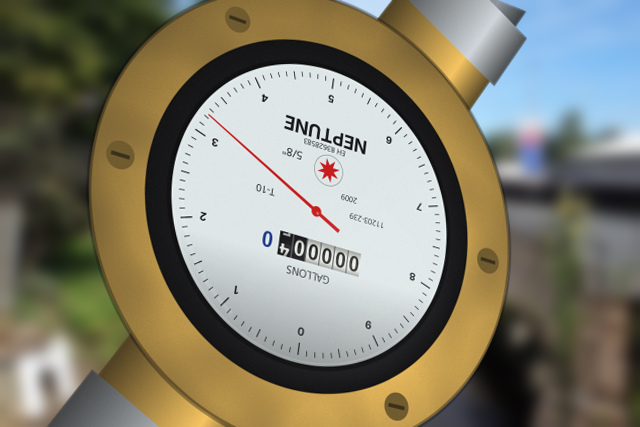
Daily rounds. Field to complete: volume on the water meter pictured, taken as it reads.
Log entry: 43.2 gal
